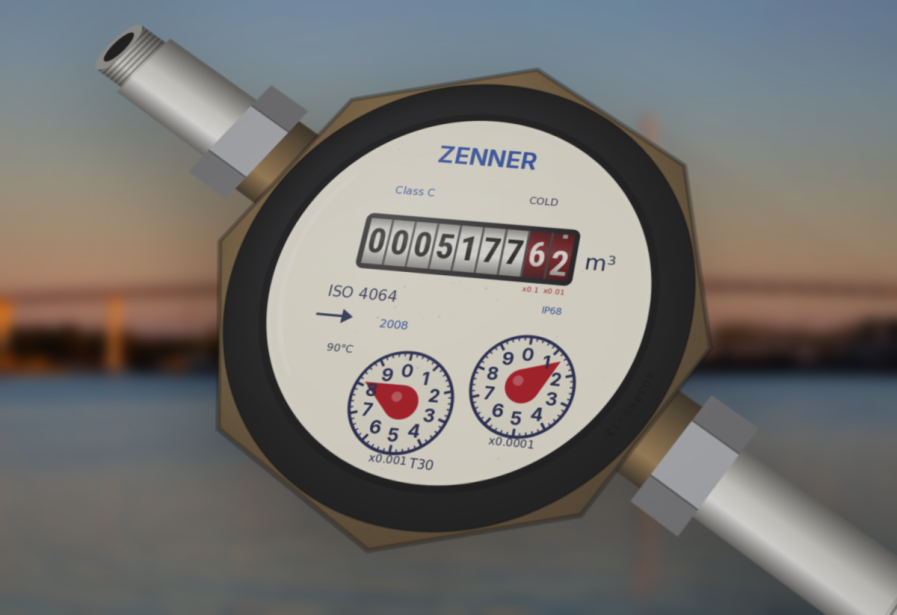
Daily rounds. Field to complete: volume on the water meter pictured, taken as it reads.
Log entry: 5177.6181 m³
